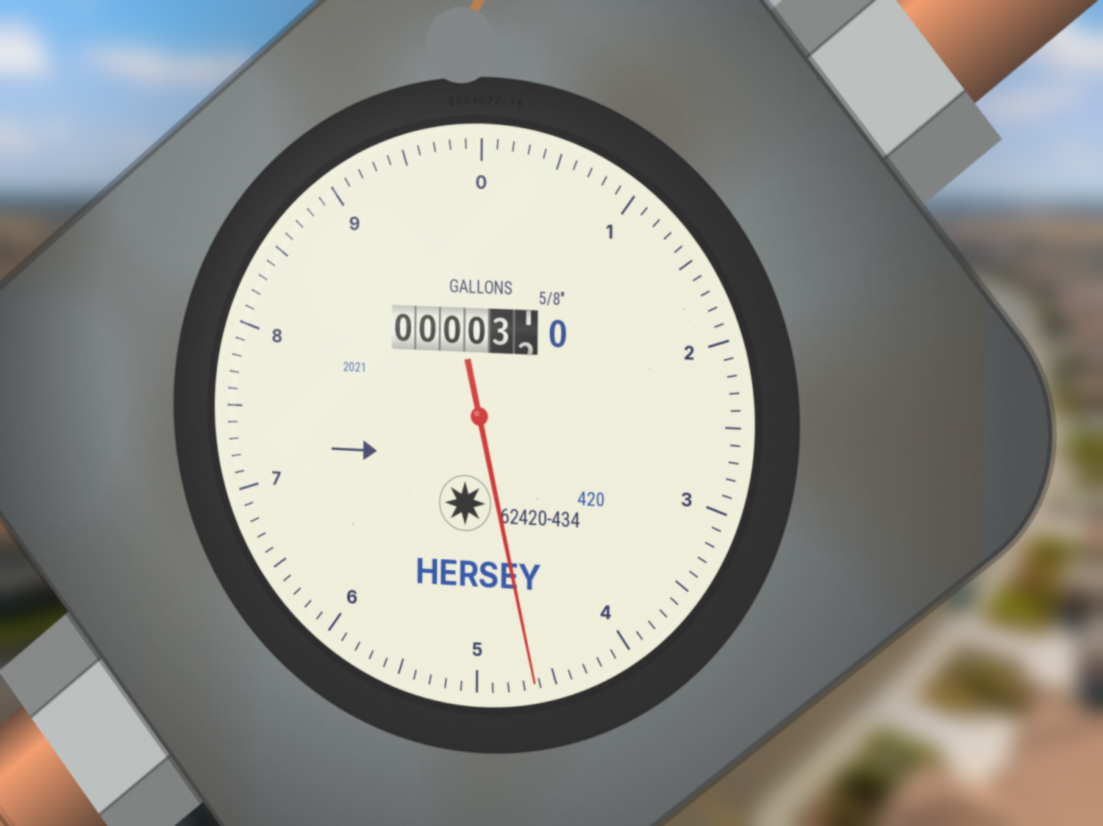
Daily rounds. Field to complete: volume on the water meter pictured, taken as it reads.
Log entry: 314.6 gal
